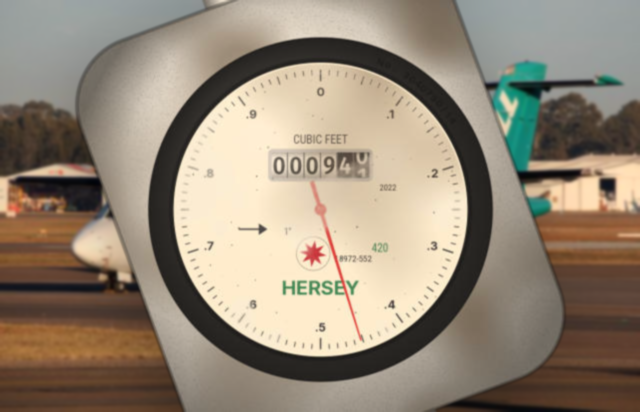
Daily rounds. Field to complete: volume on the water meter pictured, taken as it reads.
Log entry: 940.45 ft³
